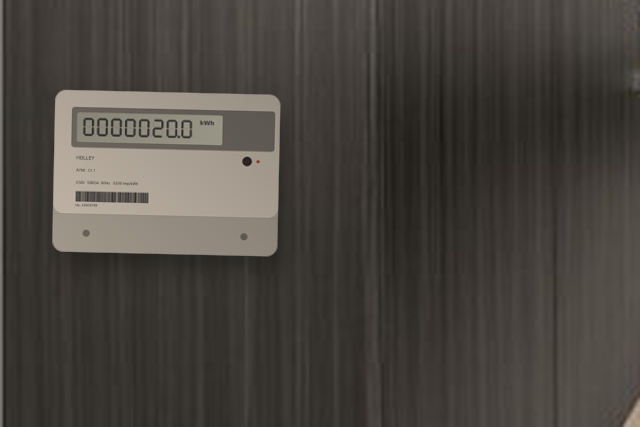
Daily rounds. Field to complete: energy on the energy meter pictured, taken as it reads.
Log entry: 20.0 kWh
